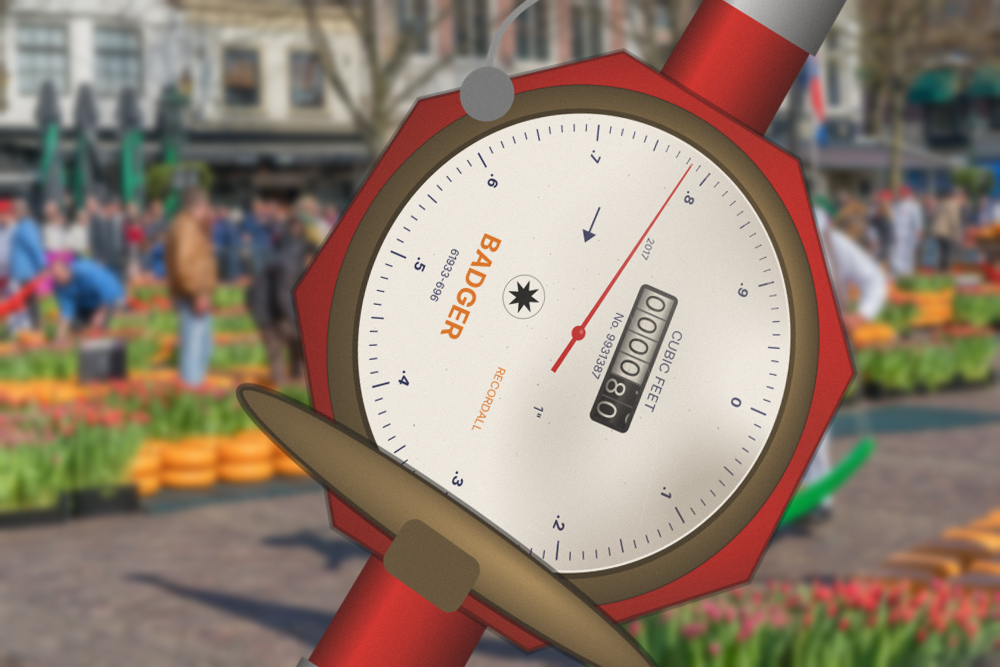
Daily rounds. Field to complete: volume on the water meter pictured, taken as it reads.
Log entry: 79.78 ft³
